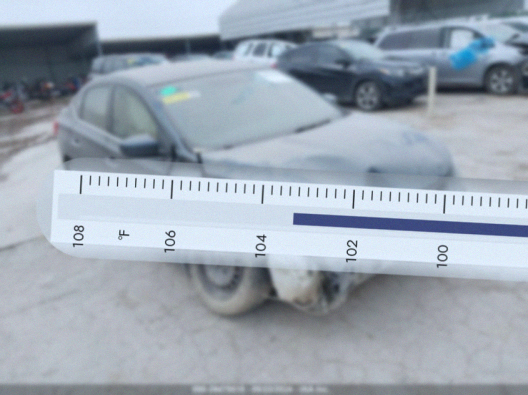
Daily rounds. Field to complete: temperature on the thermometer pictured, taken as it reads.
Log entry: 103.3 °F
